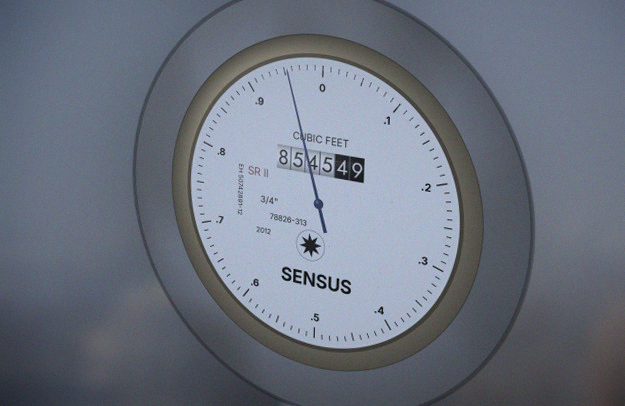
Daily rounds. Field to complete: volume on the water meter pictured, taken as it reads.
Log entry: 854548.95 ft³
